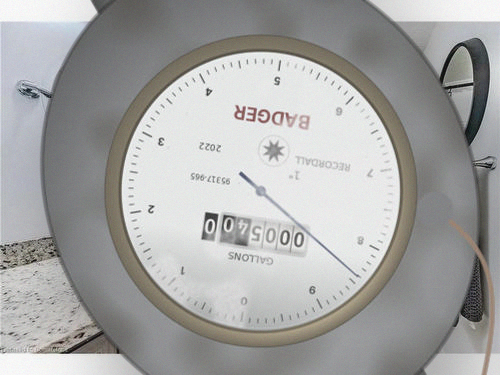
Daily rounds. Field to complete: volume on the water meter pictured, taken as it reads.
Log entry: 5398.4 gal
